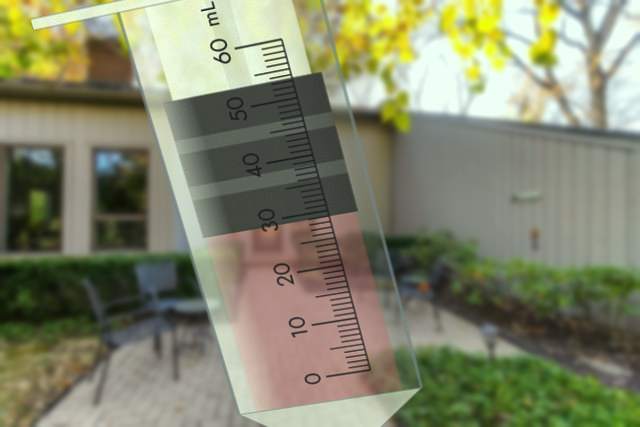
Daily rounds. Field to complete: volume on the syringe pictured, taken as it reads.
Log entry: 29 mL
